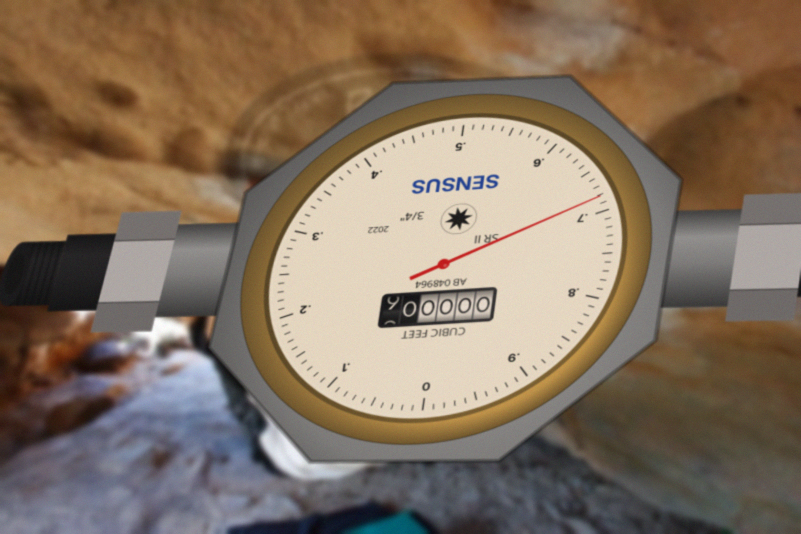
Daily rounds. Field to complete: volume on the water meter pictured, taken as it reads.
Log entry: 5.68 ft³
